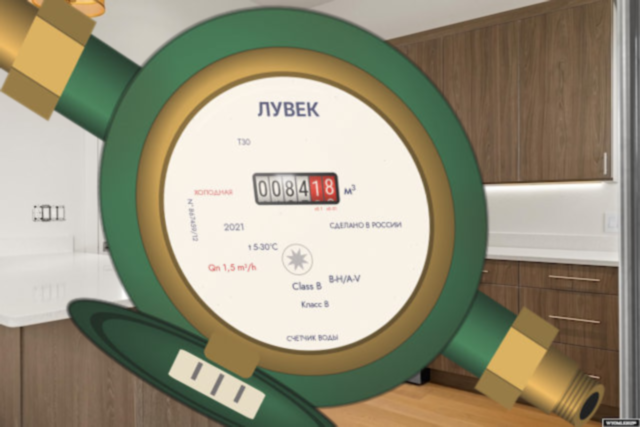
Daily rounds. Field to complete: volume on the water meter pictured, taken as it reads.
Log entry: 84.18 m³
